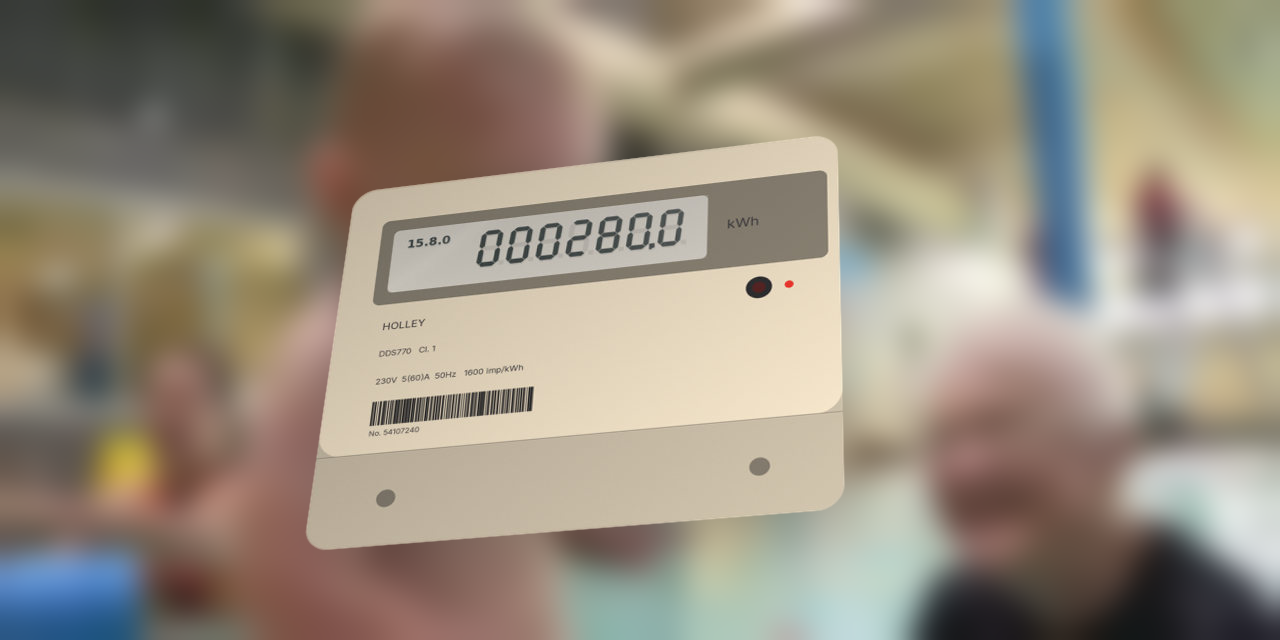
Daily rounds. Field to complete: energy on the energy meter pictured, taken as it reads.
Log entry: 280.0 kWh
